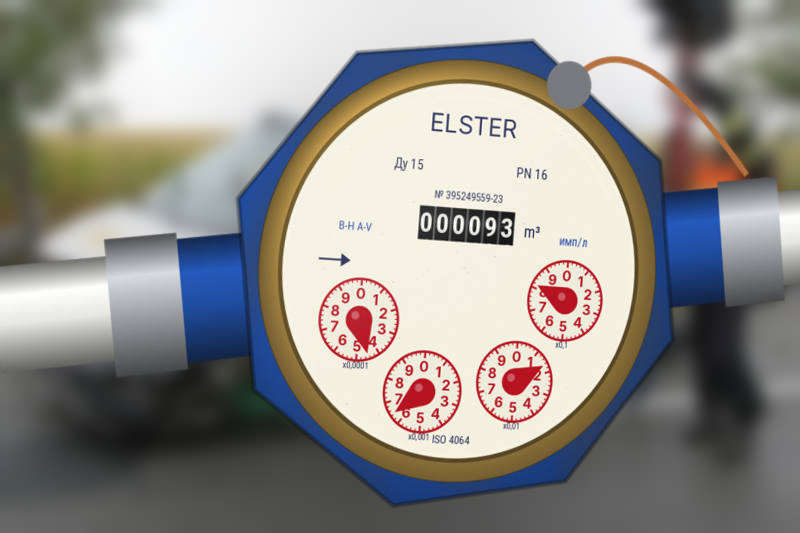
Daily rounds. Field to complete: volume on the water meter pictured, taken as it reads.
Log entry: 93.8164 m³
